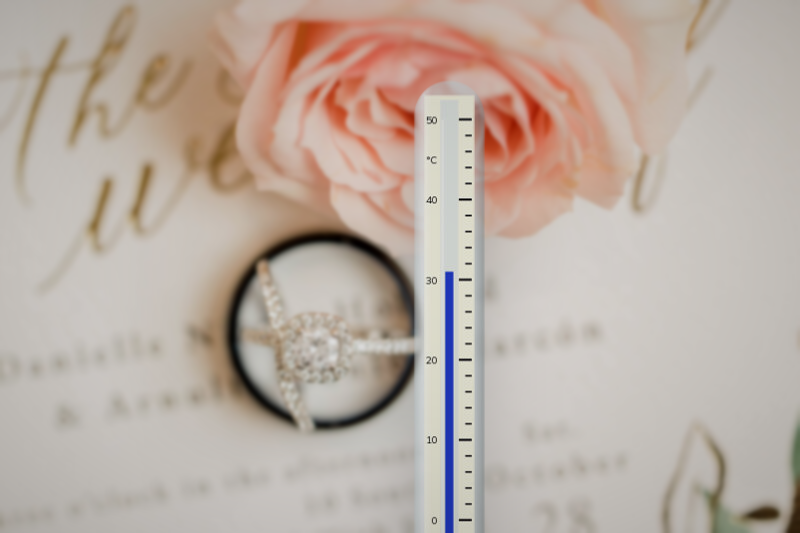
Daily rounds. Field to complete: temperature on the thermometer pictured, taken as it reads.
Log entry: 31 °C
